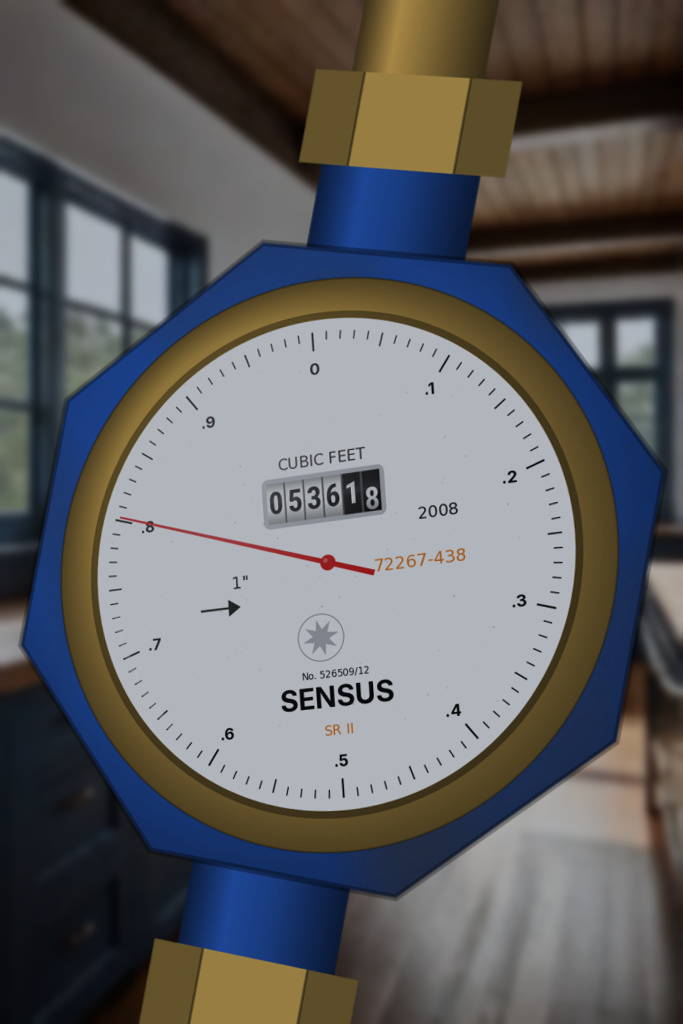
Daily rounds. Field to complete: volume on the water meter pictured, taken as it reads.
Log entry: 53617.80 ft³
